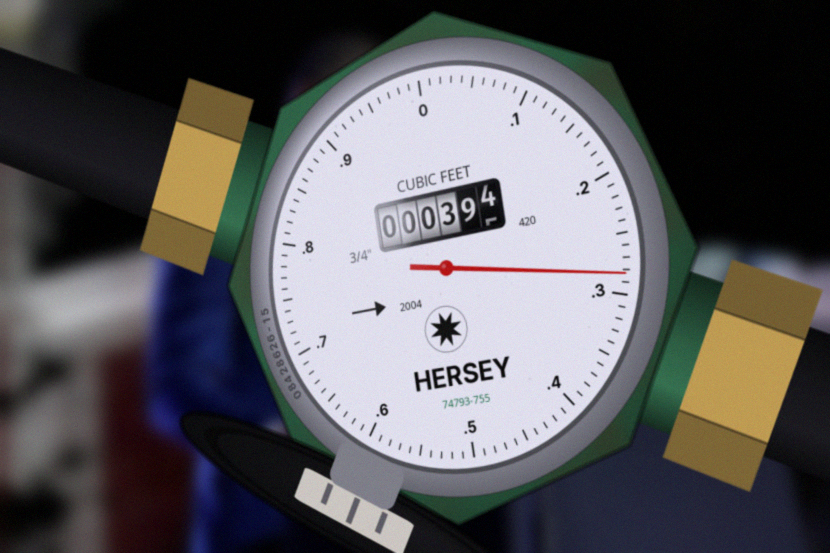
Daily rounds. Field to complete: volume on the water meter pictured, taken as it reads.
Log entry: 394.28 ft³
